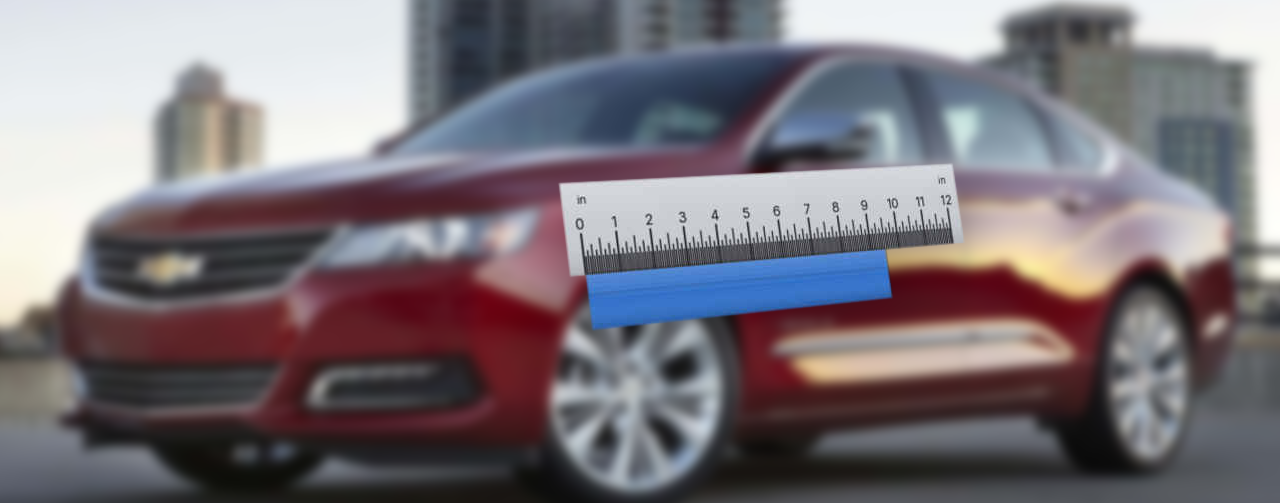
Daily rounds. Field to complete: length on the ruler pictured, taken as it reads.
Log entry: 9.5 in
